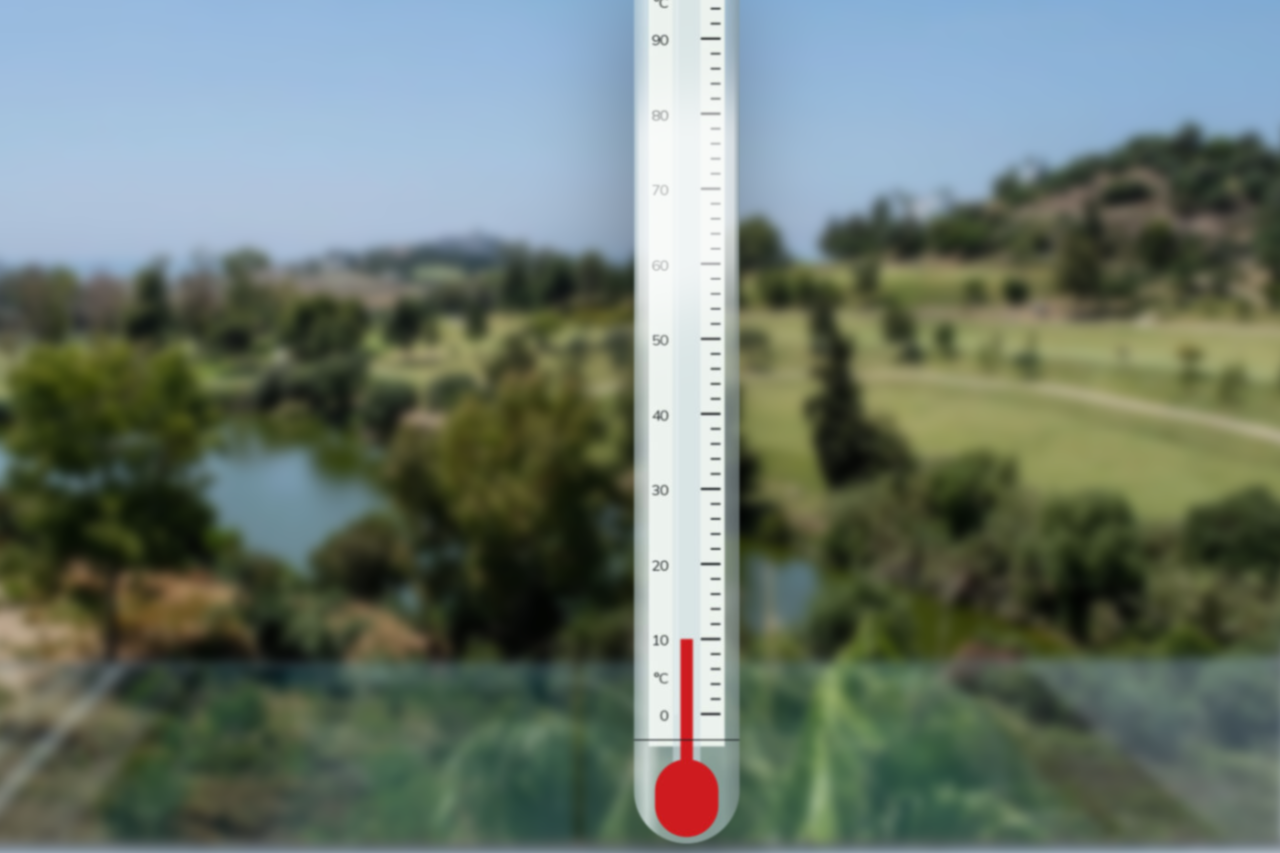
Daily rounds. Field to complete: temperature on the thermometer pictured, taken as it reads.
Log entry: 10 °C
